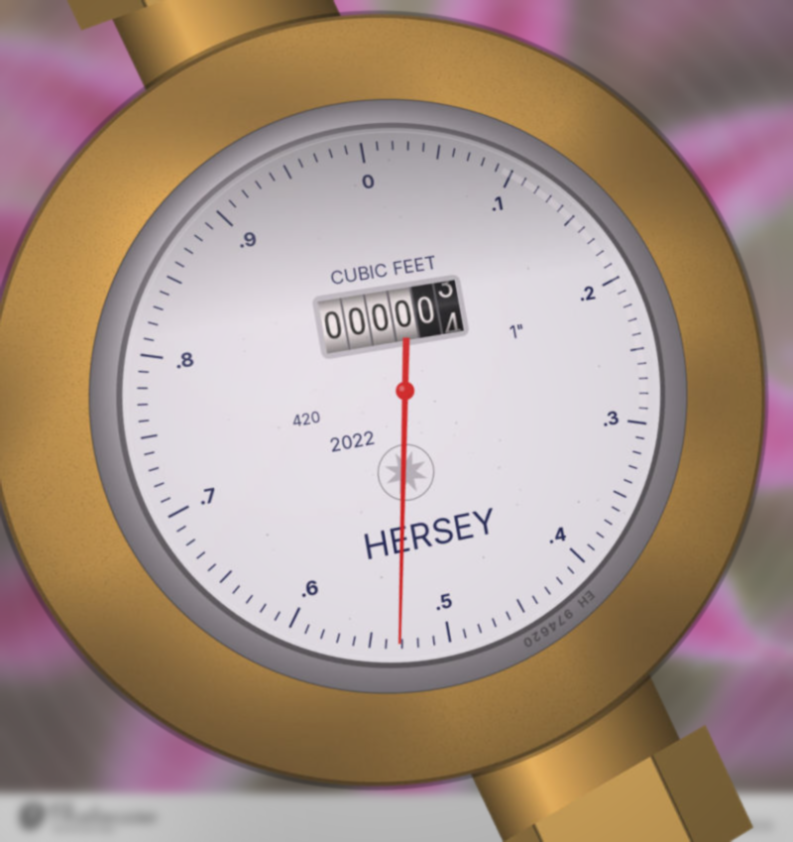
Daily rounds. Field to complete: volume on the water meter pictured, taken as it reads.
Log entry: 3.53 ft³
